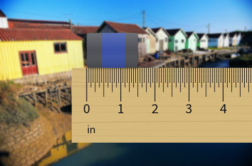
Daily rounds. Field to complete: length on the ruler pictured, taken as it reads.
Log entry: 1.5 in
